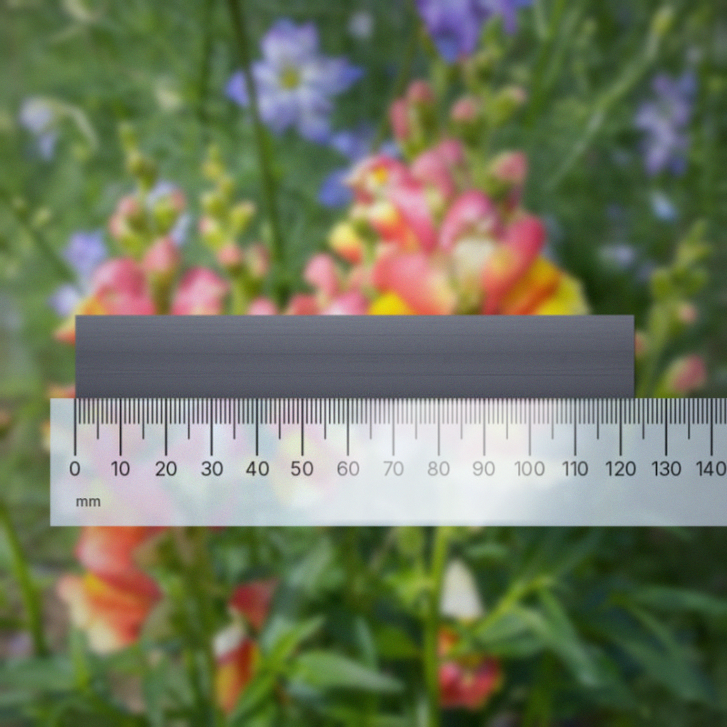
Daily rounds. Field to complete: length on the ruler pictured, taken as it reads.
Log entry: 123 mm
